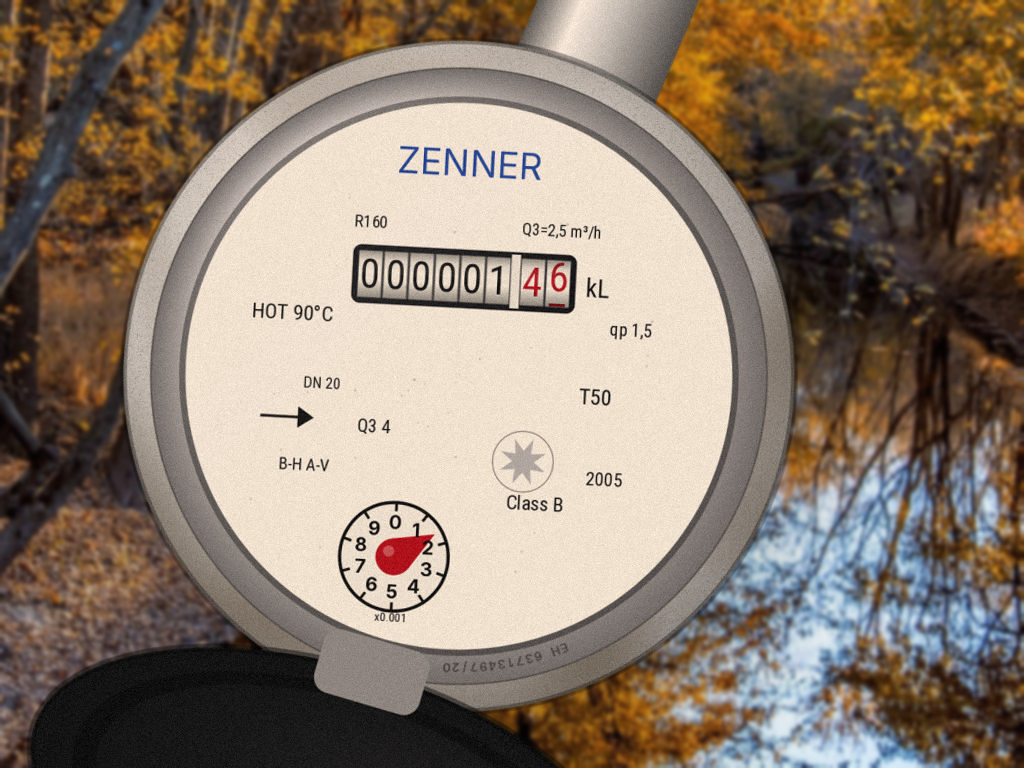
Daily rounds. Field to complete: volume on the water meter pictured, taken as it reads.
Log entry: 1.461 kL
